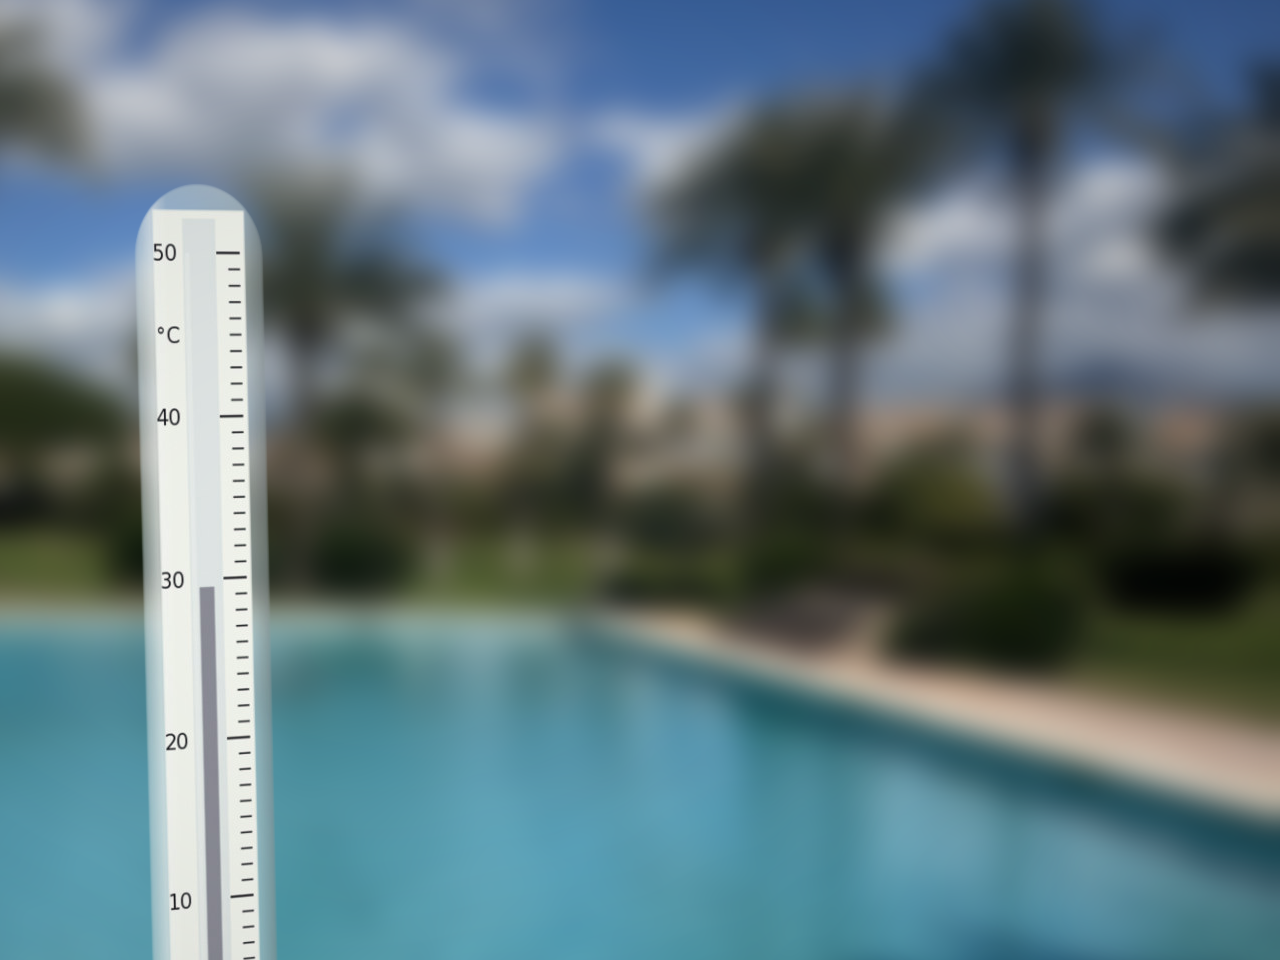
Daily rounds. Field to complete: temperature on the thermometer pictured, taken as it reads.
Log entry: 29.5 °C
